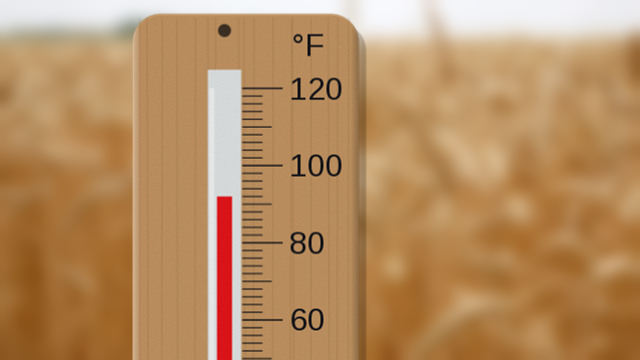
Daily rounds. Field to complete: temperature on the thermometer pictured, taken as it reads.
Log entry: 92 °F
